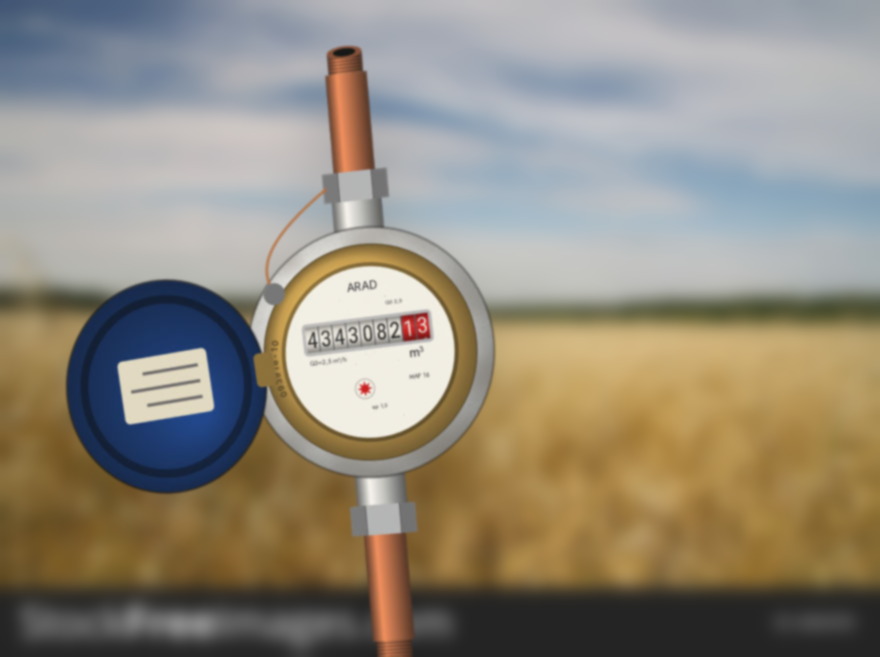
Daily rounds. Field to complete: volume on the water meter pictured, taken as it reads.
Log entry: 4343082.13 m³
